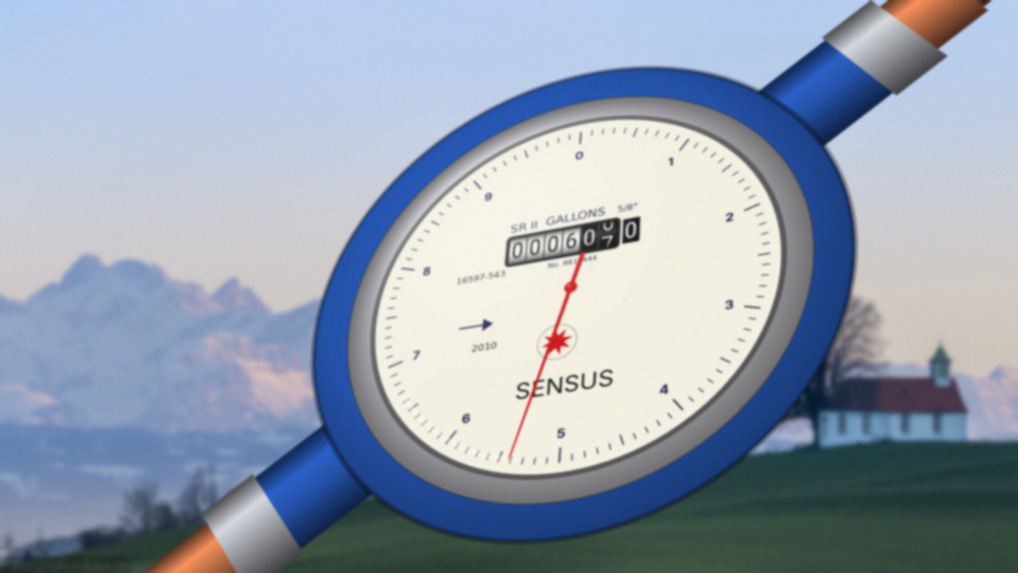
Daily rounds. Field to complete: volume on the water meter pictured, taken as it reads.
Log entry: 6065.4 gal
